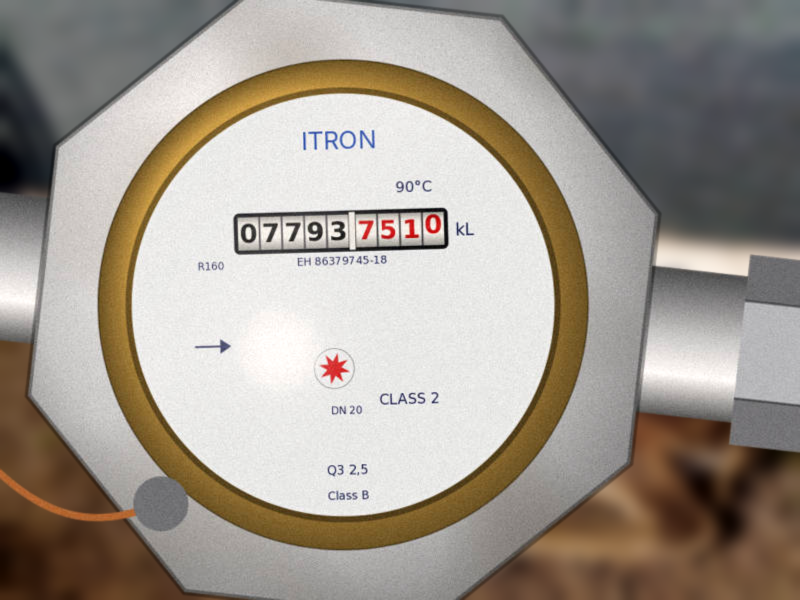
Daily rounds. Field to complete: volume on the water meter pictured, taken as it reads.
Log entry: 7793.7510 kL
